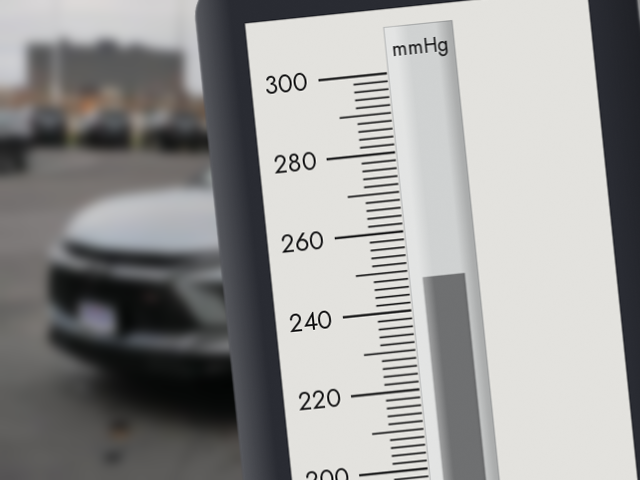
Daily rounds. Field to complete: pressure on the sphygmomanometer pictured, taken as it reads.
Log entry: 248 mmHg
